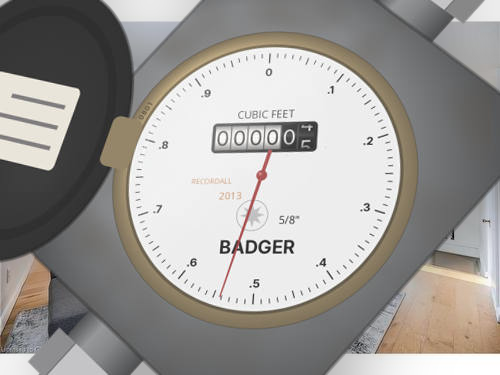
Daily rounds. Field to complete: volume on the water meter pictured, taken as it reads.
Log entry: 4.54 ft³
